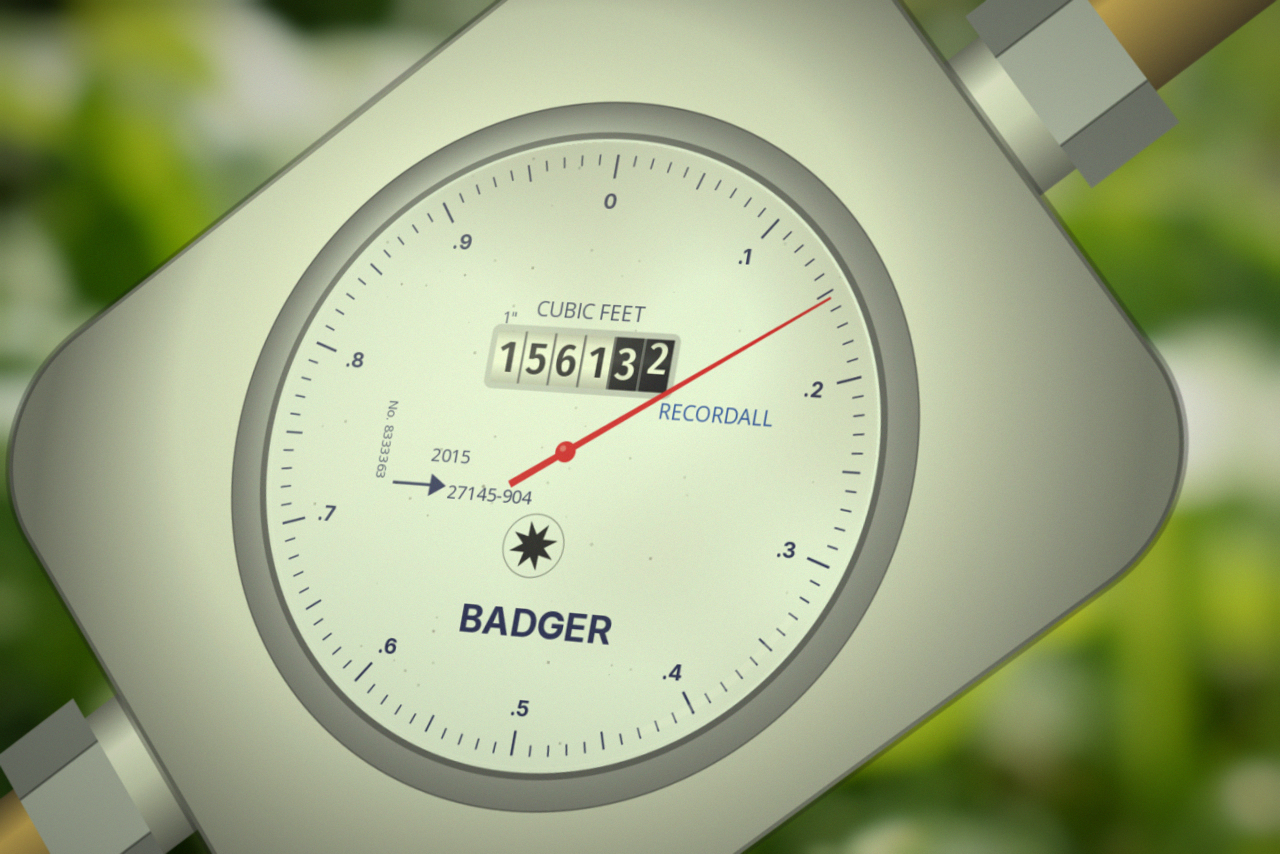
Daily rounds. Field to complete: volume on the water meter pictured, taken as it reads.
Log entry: 156132.15 ft³
